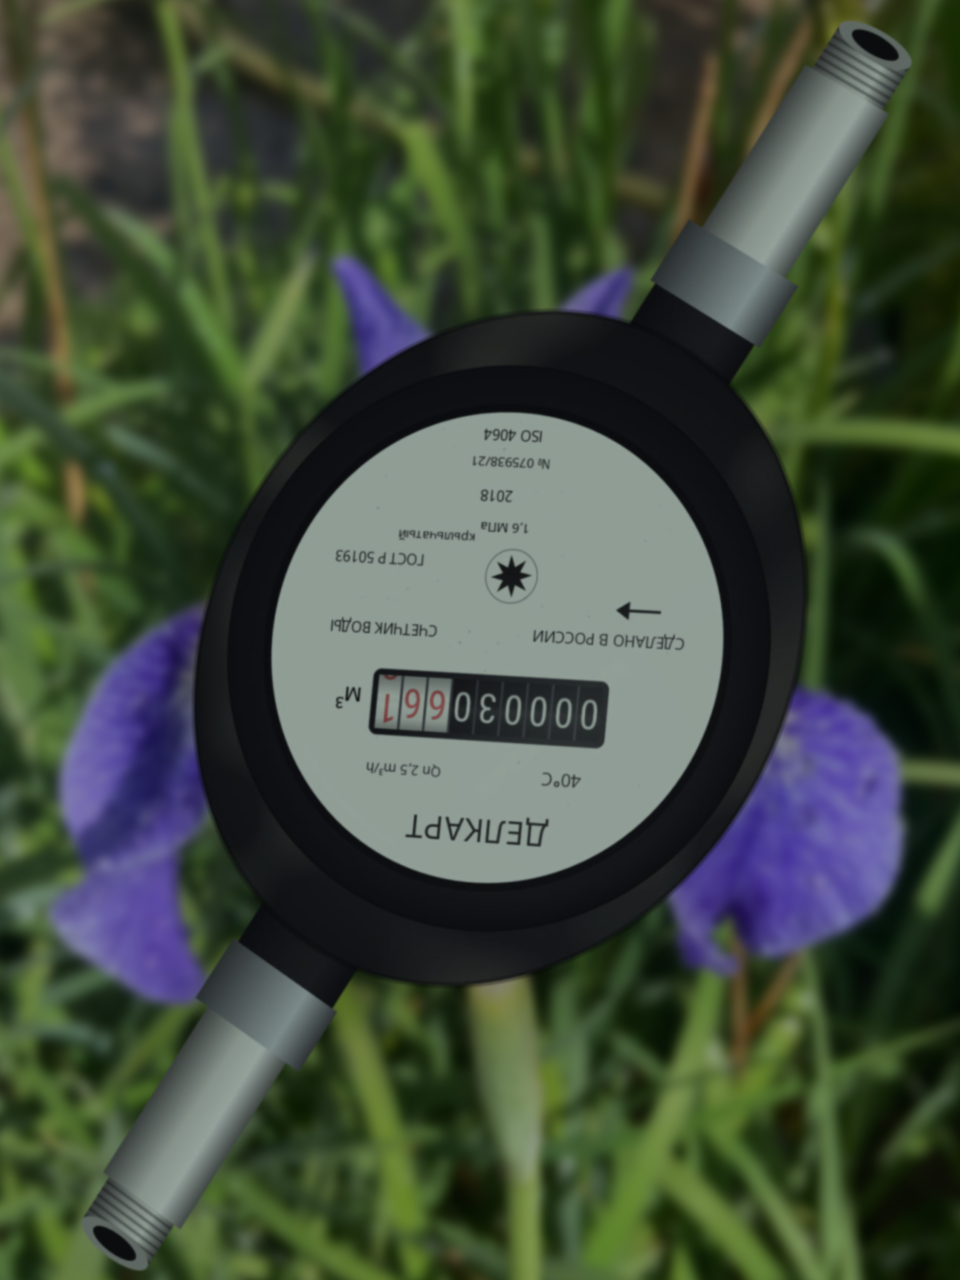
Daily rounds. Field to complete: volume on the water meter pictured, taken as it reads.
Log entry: 30.661 m³
